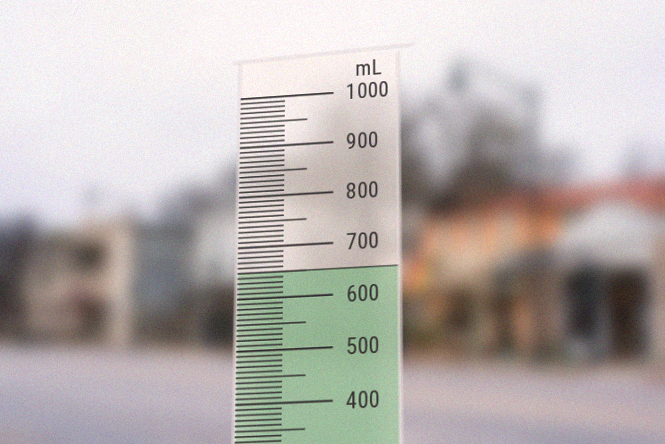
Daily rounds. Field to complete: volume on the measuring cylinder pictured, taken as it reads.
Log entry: 650 mL
